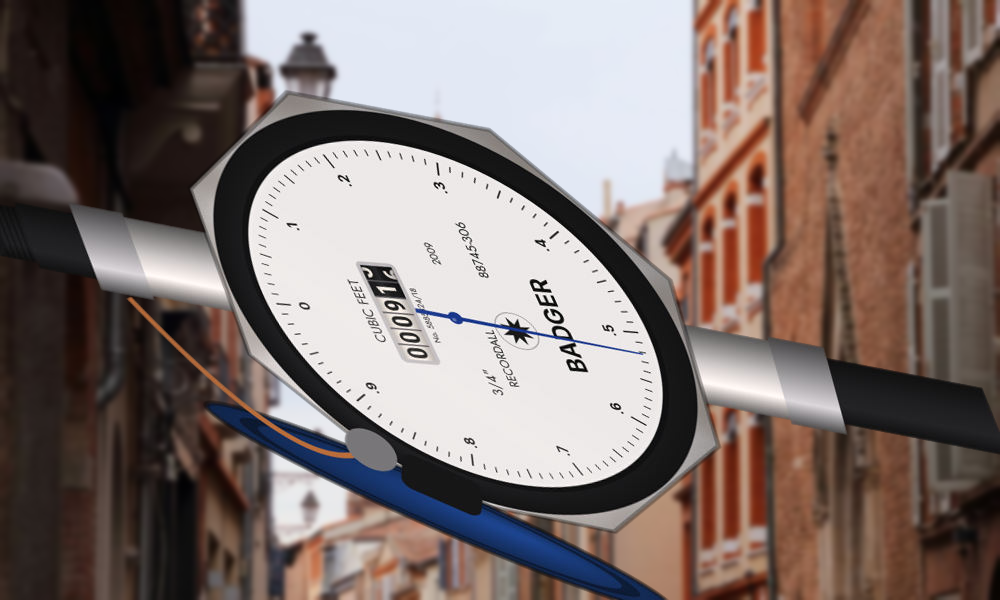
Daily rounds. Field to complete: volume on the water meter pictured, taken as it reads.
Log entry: 915.52 ft³
